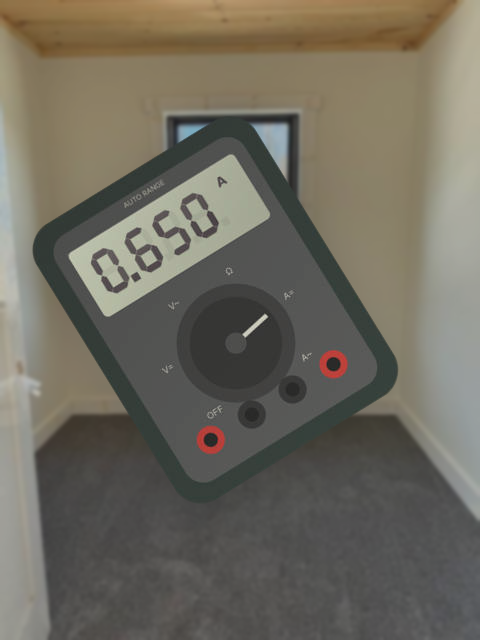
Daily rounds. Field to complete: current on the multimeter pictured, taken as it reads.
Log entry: 0.650 A
